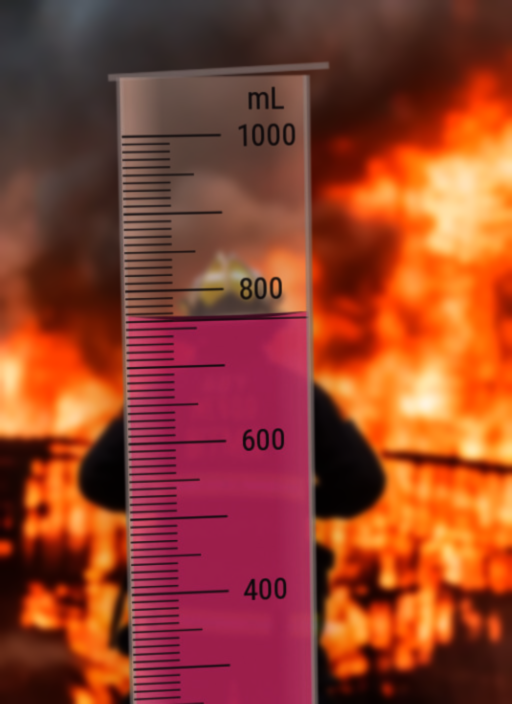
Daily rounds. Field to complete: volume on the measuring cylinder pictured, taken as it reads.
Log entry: 760 mL
